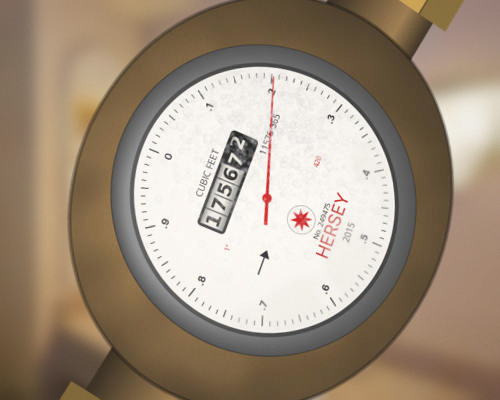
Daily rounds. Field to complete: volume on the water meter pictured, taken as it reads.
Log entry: 175672.20 ft³
